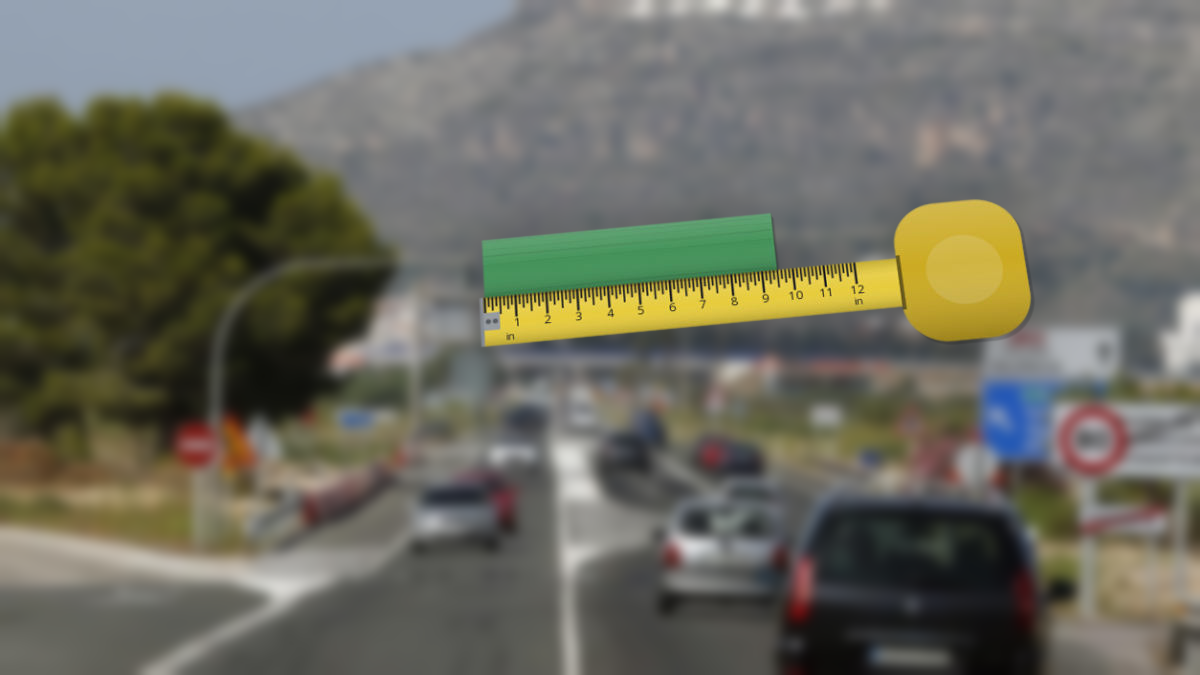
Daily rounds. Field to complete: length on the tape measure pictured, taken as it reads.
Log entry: 9.5 in
